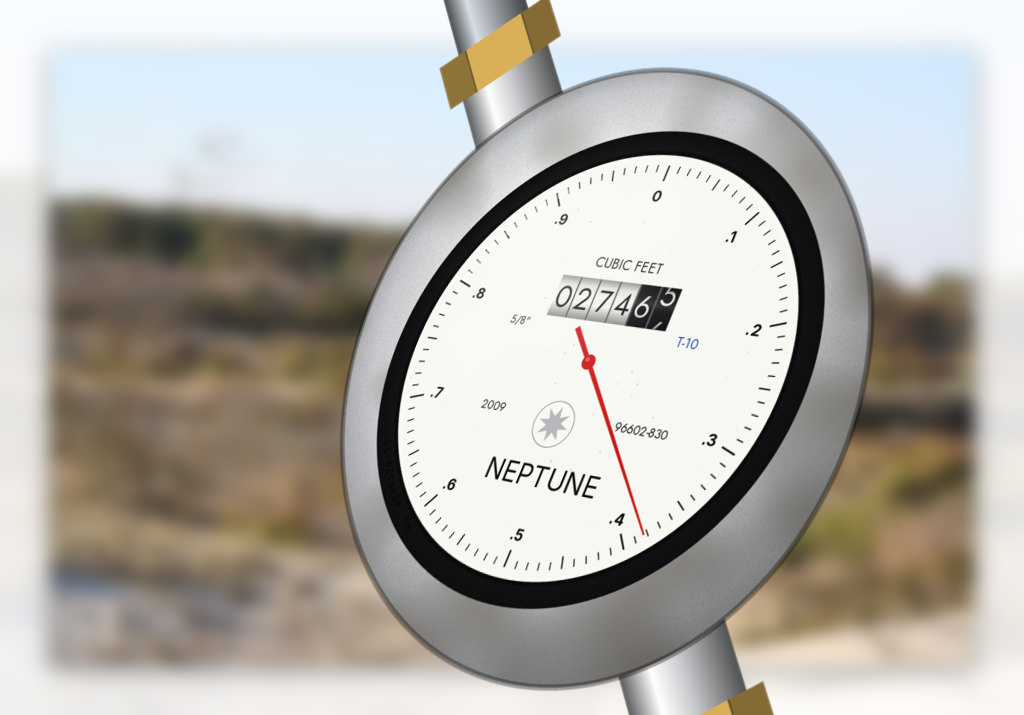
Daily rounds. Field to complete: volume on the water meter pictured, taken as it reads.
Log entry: 27465.38 ft³
